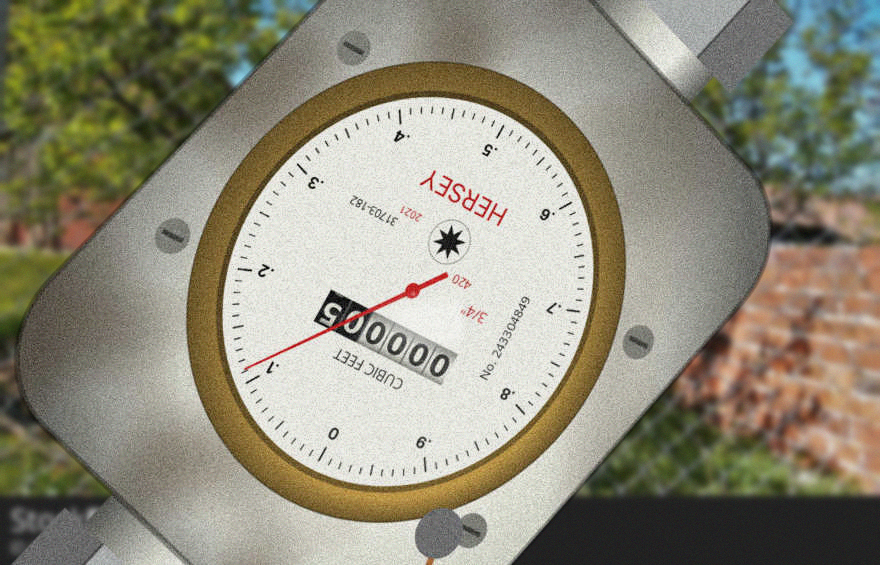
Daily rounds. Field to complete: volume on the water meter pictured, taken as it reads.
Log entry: 5.11 ft³
